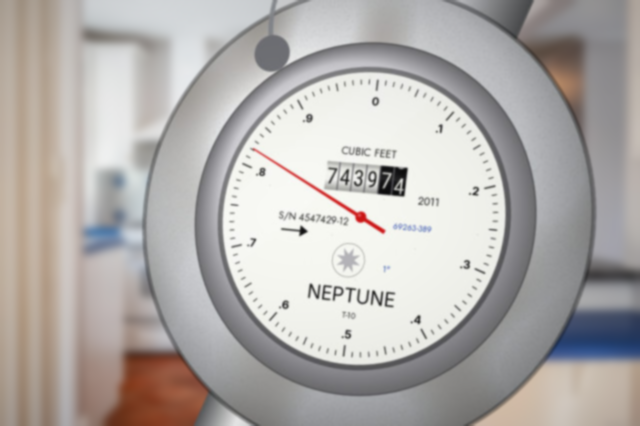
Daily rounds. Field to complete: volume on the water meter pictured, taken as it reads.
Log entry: 743973.82 ft³
